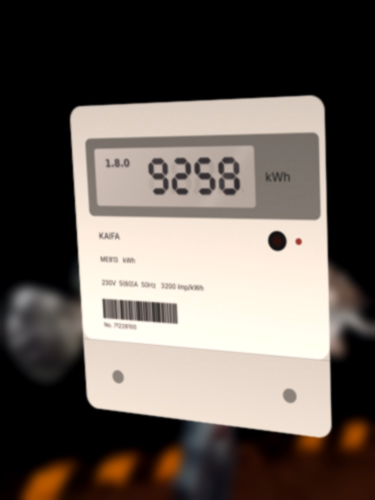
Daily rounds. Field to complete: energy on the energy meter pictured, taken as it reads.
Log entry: 9258 kWh
